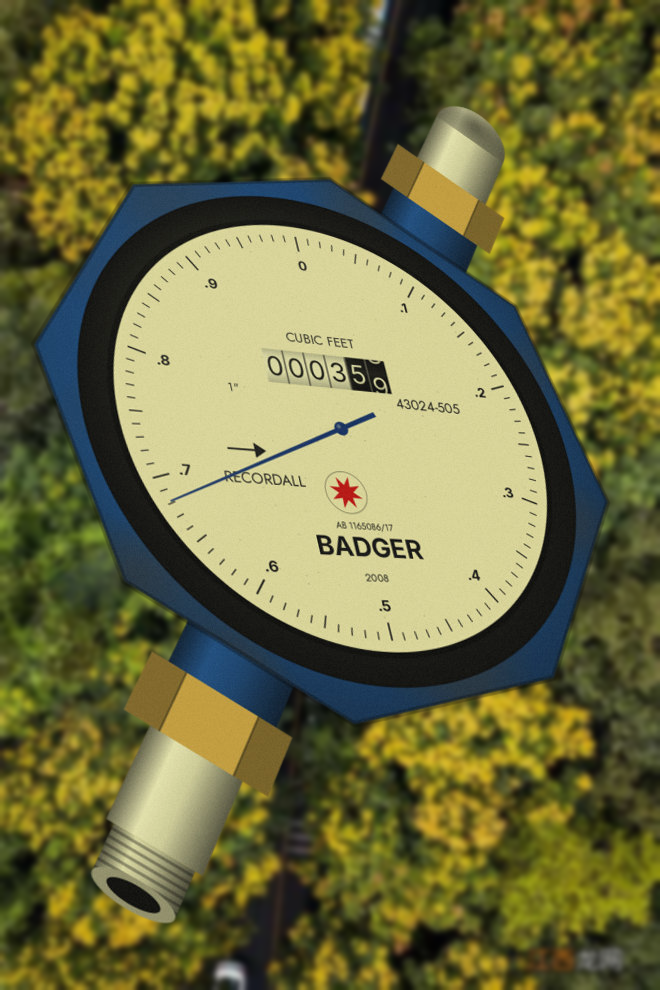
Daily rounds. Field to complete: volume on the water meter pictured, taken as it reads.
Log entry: 358.68 ft³
